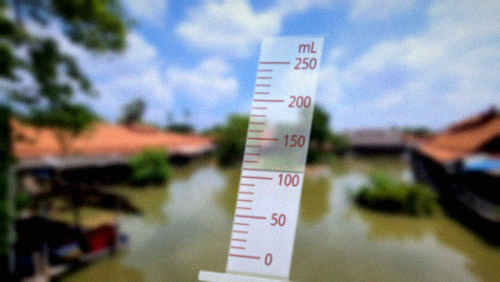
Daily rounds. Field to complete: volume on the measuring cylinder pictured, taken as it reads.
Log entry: 110 mL
